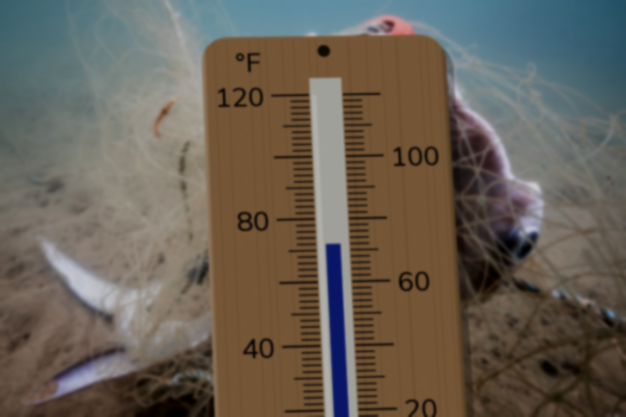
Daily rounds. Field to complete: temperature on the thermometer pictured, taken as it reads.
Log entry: 72 °F
